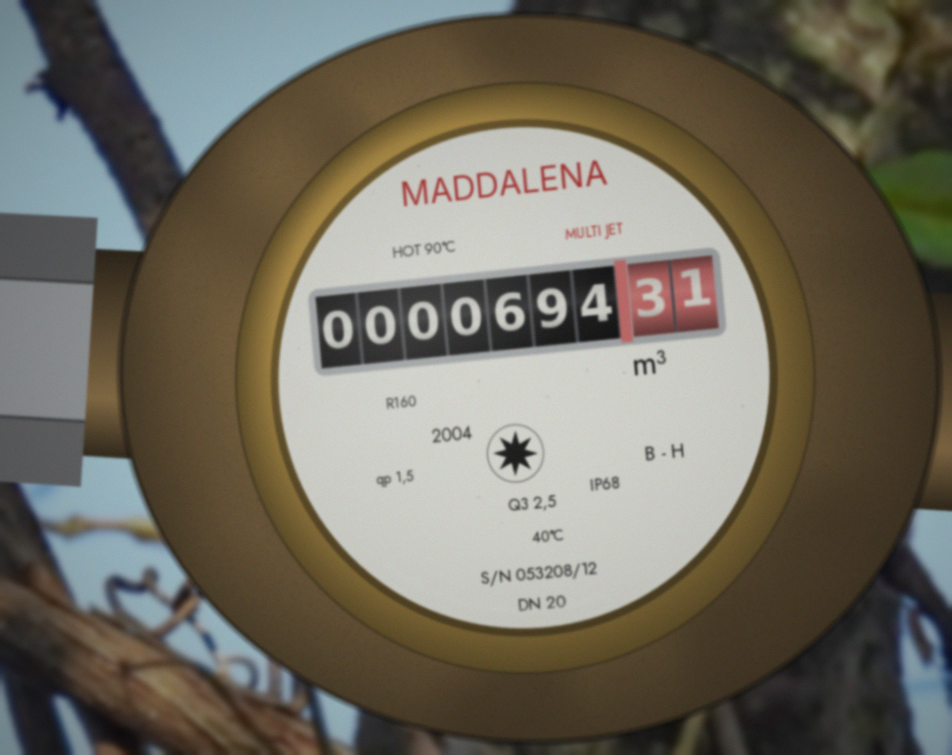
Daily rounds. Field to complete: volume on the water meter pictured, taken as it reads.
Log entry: 694.31 m³
